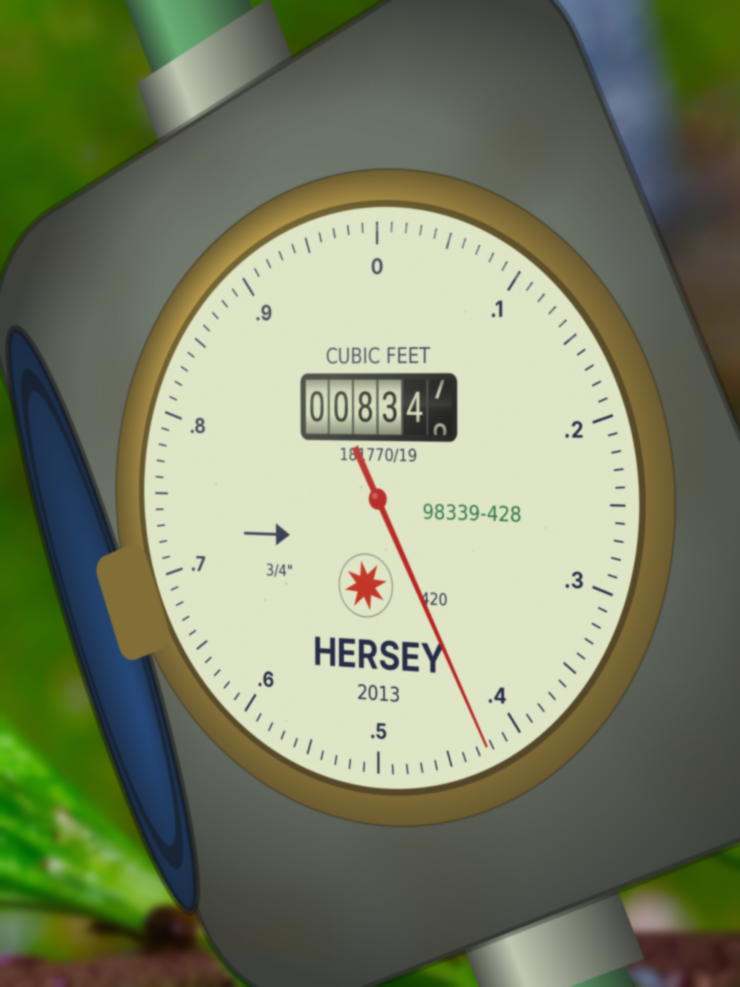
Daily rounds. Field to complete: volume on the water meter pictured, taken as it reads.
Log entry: 8347.42 ft³
